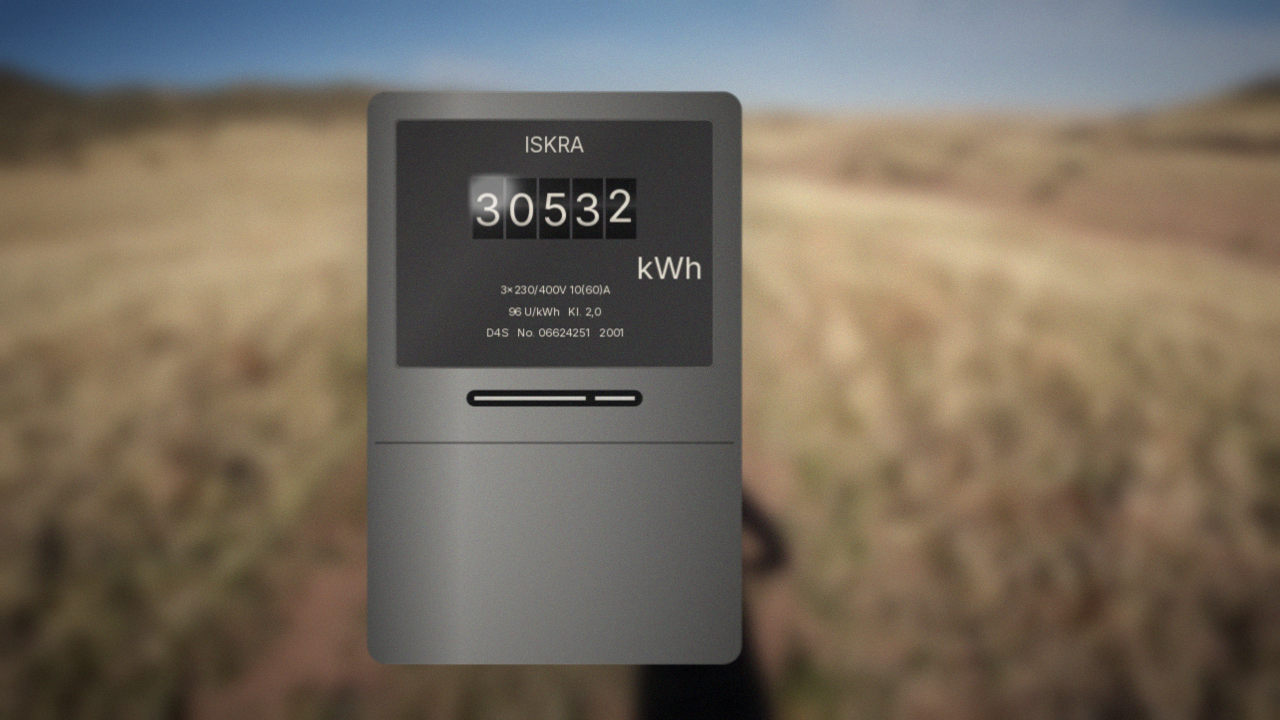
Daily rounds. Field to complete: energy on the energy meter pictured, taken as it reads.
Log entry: 30532 kWh
